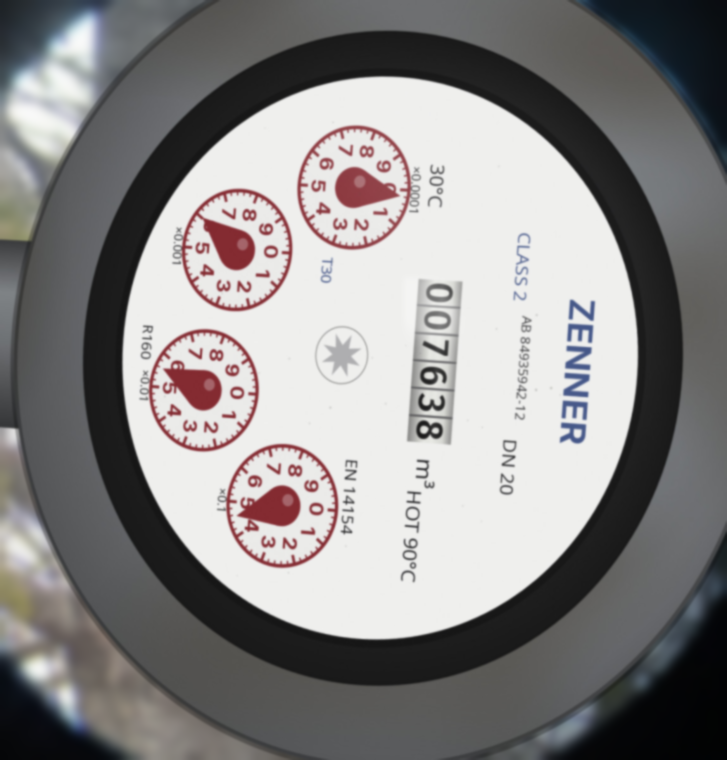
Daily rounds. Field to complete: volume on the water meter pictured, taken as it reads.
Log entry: 7638.4560 m³
